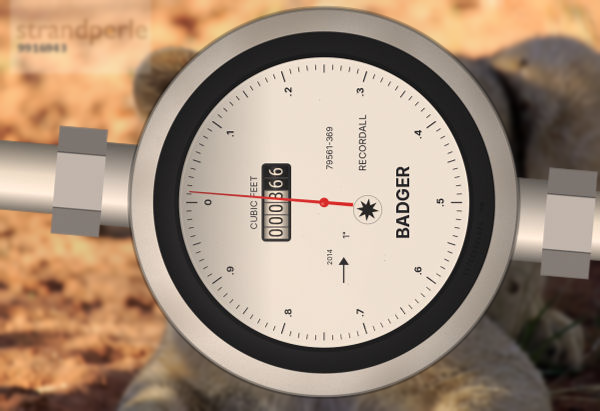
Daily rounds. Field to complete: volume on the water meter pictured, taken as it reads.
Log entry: 866.01 ft³
